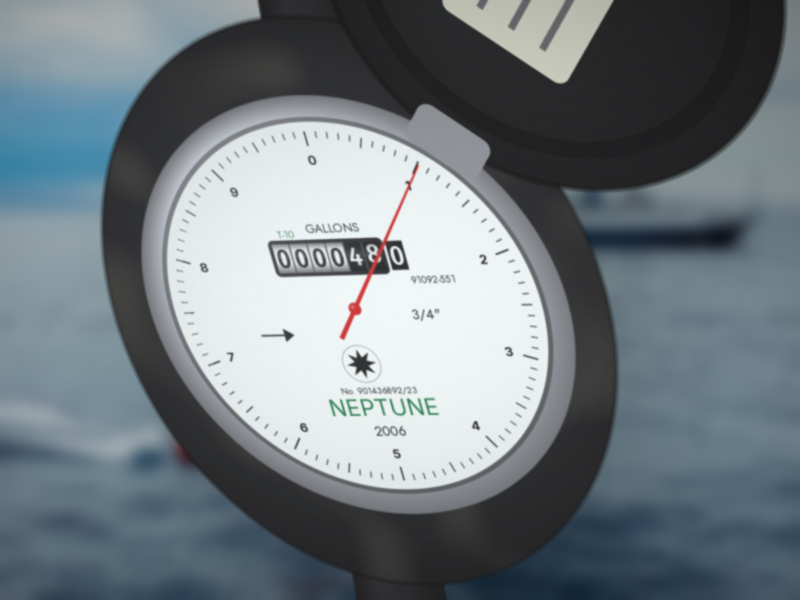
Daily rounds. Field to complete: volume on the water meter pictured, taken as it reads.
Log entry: 481.0 gal
